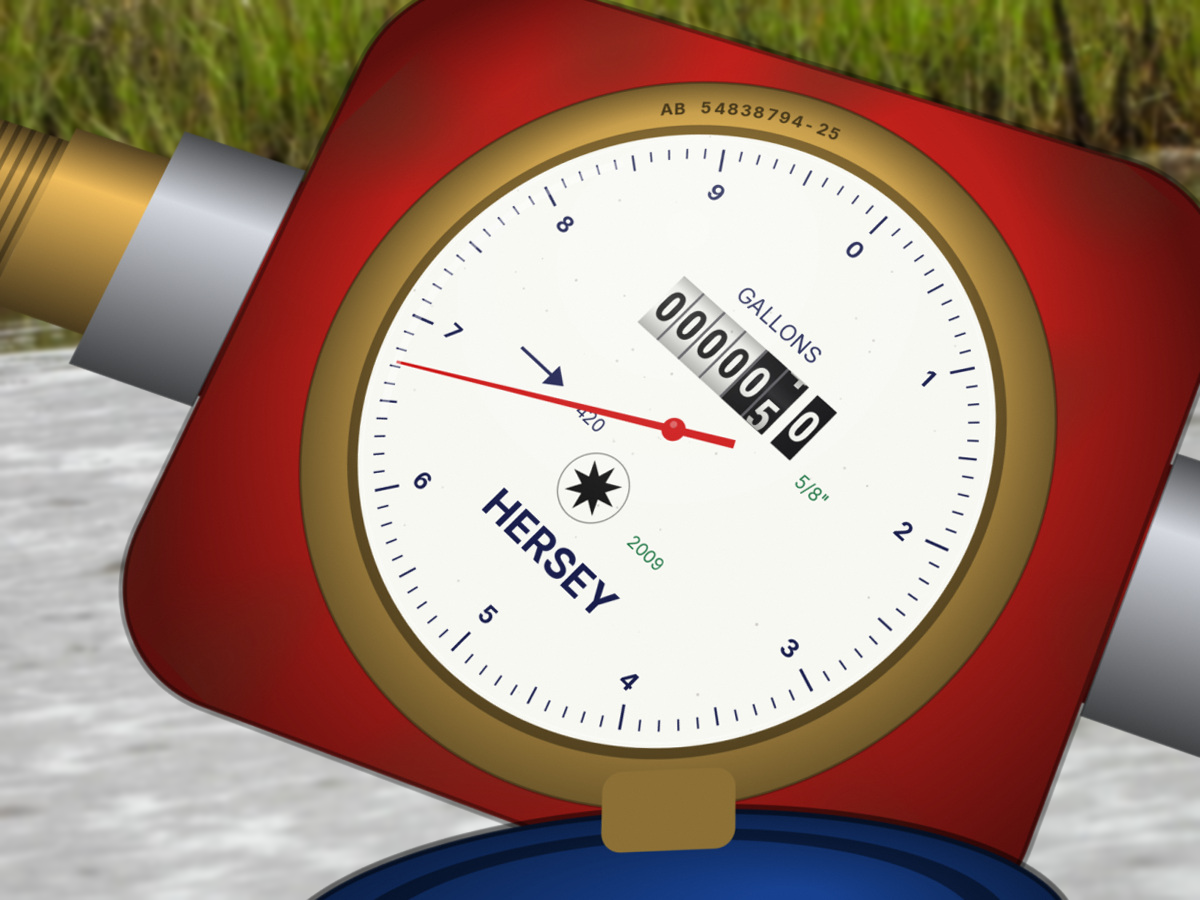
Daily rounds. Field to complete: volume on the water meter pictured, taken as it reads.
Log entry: 46.7 gal
